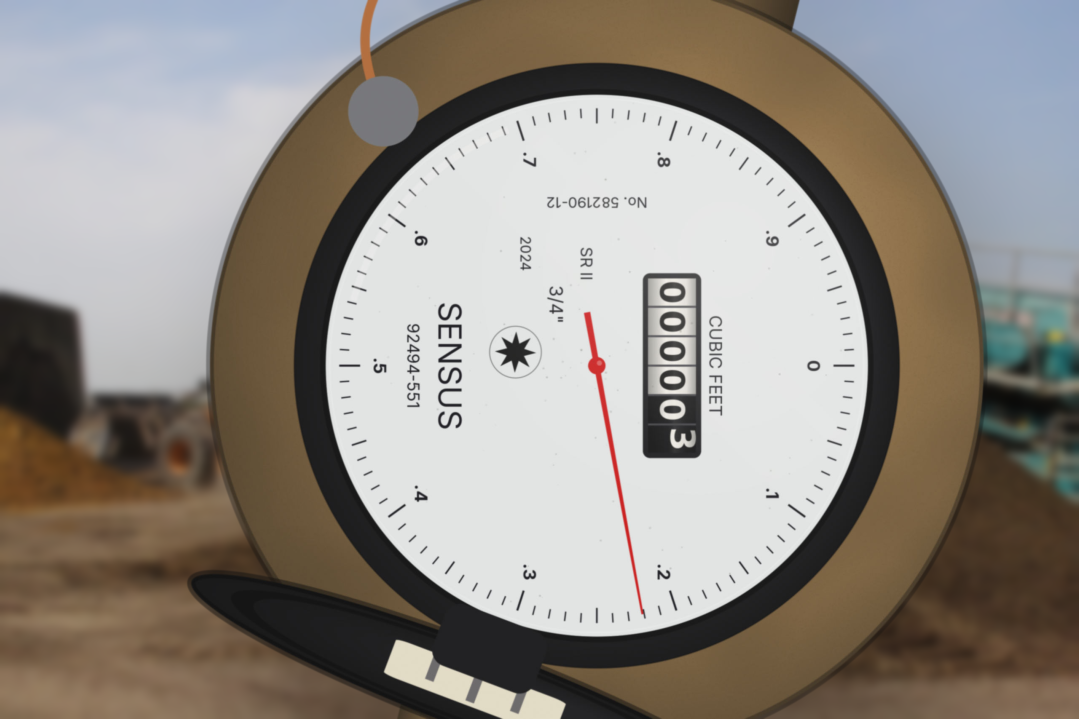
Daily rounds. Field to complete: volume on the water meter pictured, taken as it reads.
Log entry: 3.22 ft³
